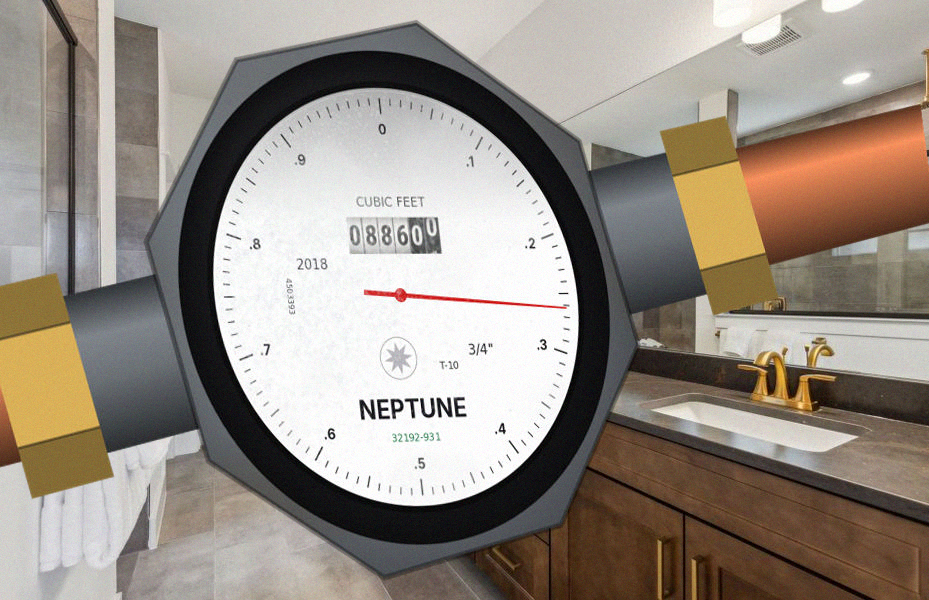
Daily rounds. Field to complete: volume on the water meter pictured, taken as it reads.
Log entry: 88600.26 ft³
